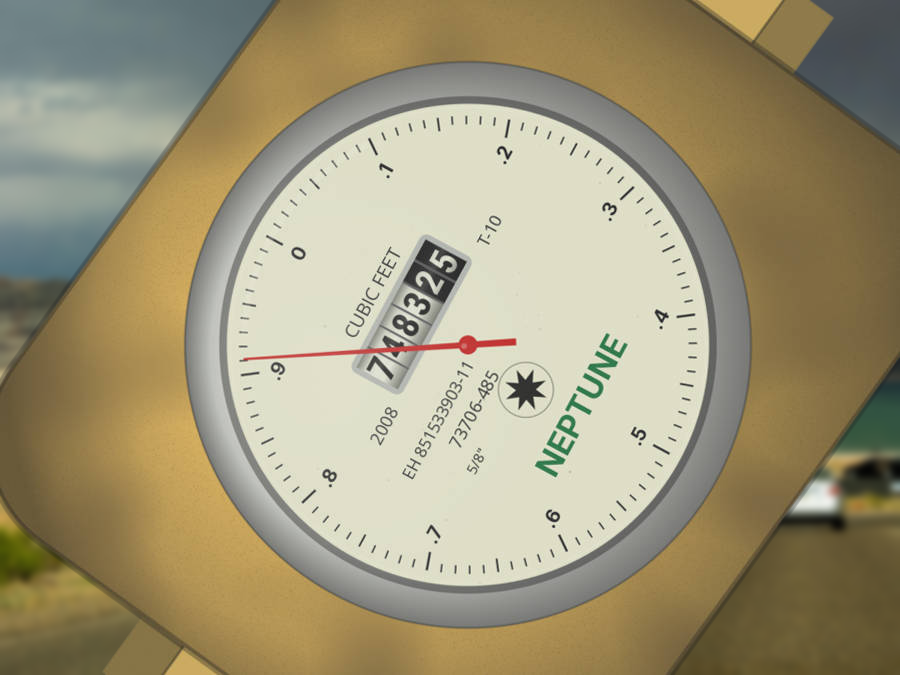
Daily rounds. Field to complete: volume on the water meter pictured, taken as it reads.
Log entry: 748324.91 ft³
